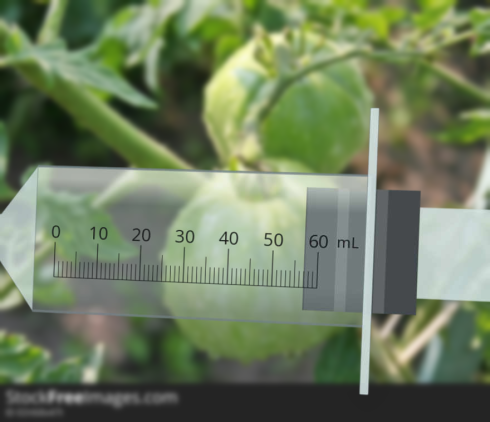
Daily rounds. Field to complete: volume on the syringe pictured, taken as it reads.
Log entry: 57 mL
